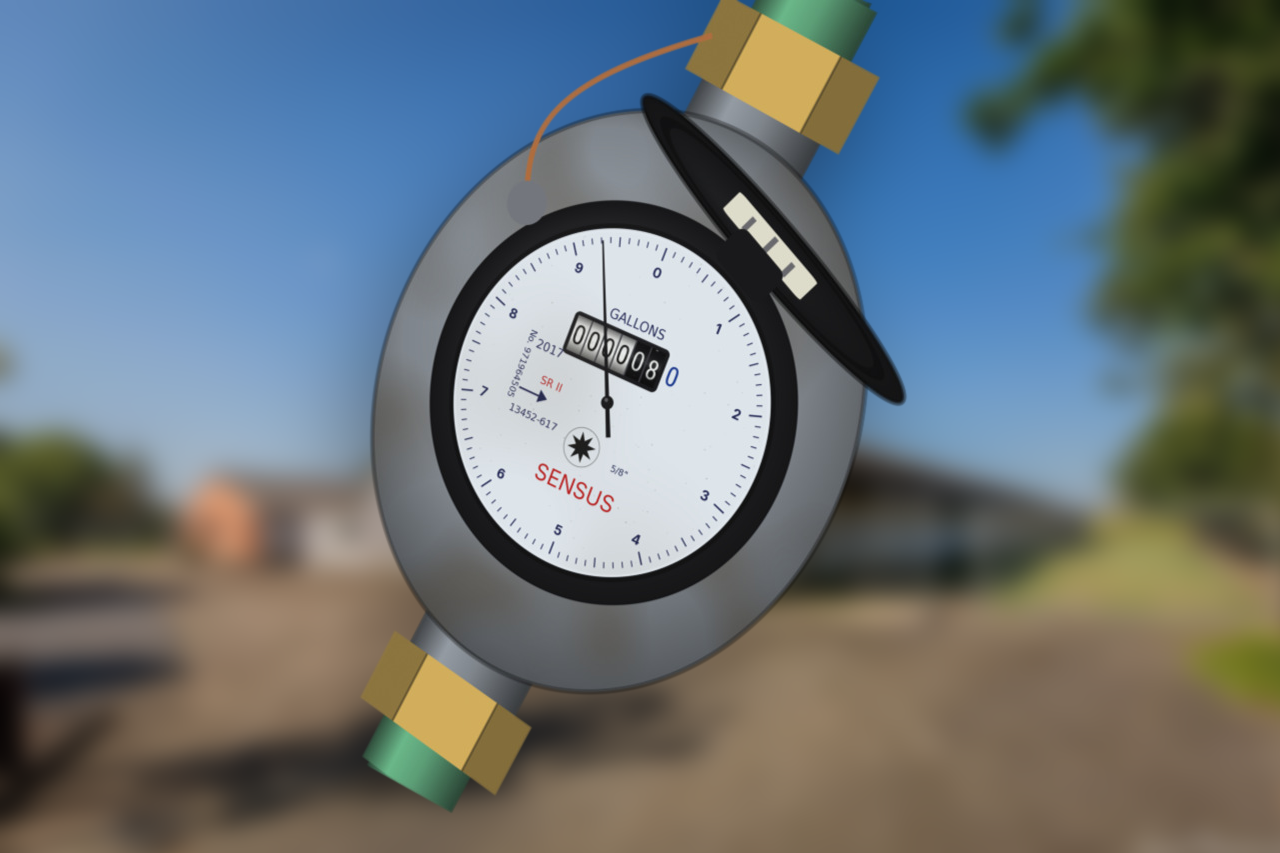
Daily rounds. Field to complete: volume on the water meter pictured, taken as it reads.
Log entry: 79.3 gal
